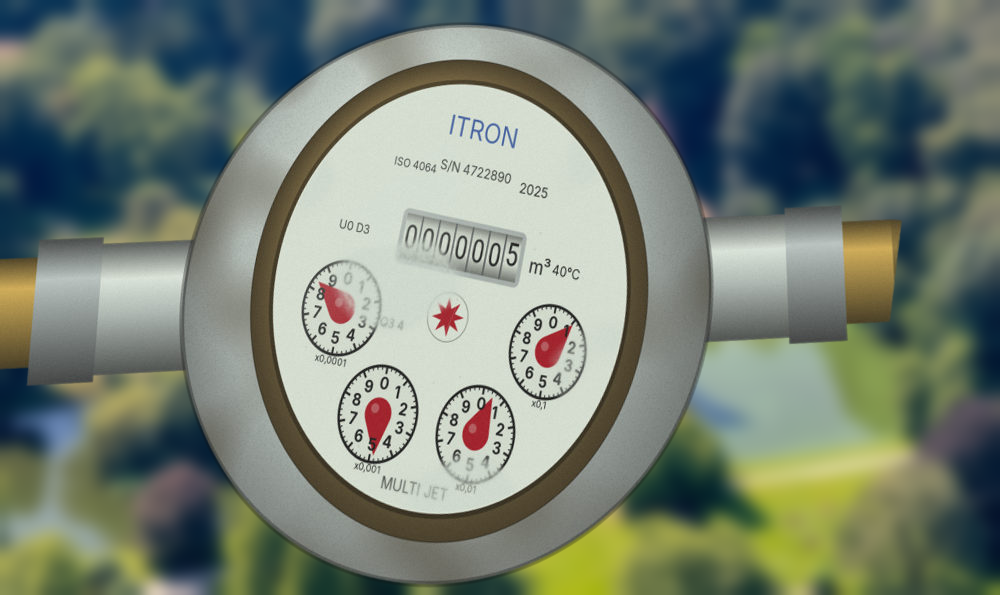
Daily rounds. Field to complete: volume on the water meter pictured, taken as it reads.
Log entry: 5.1048 m³
